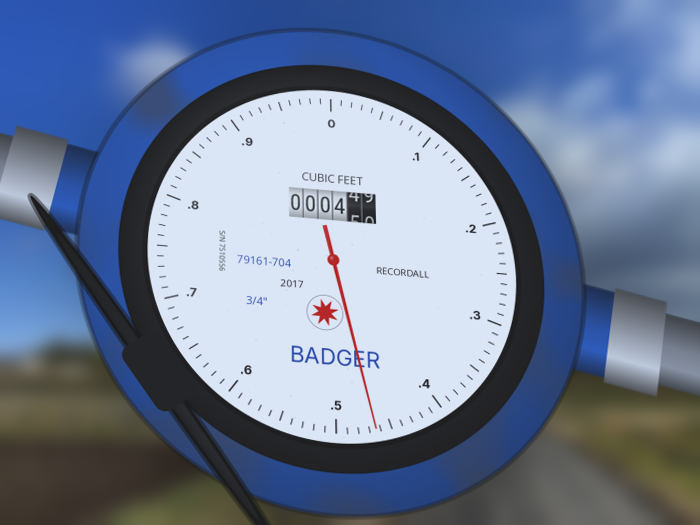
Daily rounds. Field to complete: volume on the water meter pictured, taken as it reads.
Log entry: 449.46 ft³
